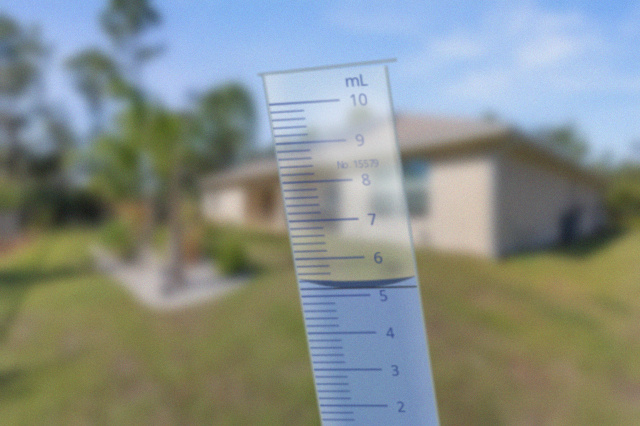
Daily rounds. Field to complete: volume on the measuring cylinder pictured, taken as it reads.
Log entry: 5.2 mL
